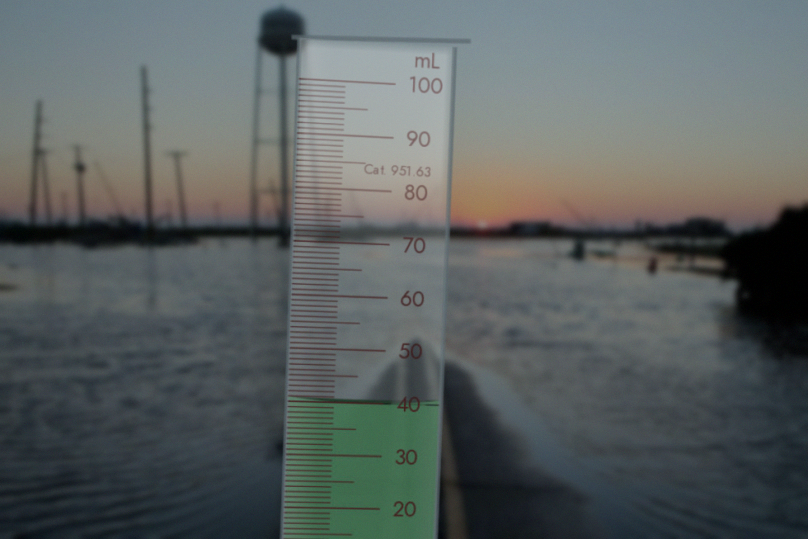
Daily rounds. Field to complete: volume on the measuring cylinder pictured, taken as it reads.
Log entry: 40 mL
